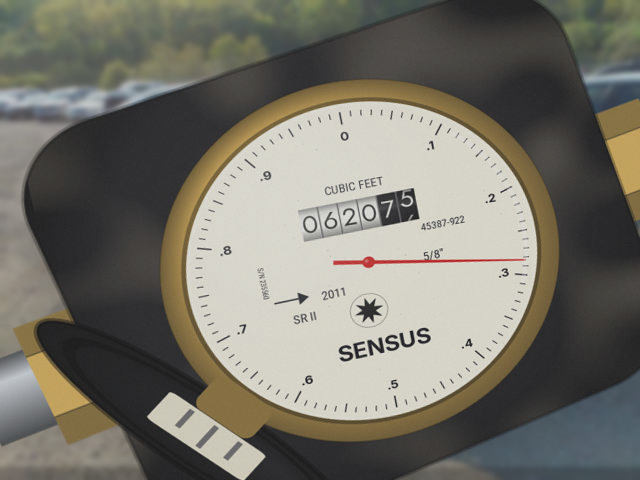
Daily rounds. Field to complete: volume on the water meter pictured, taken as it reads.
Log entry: 62075.28 ft³
